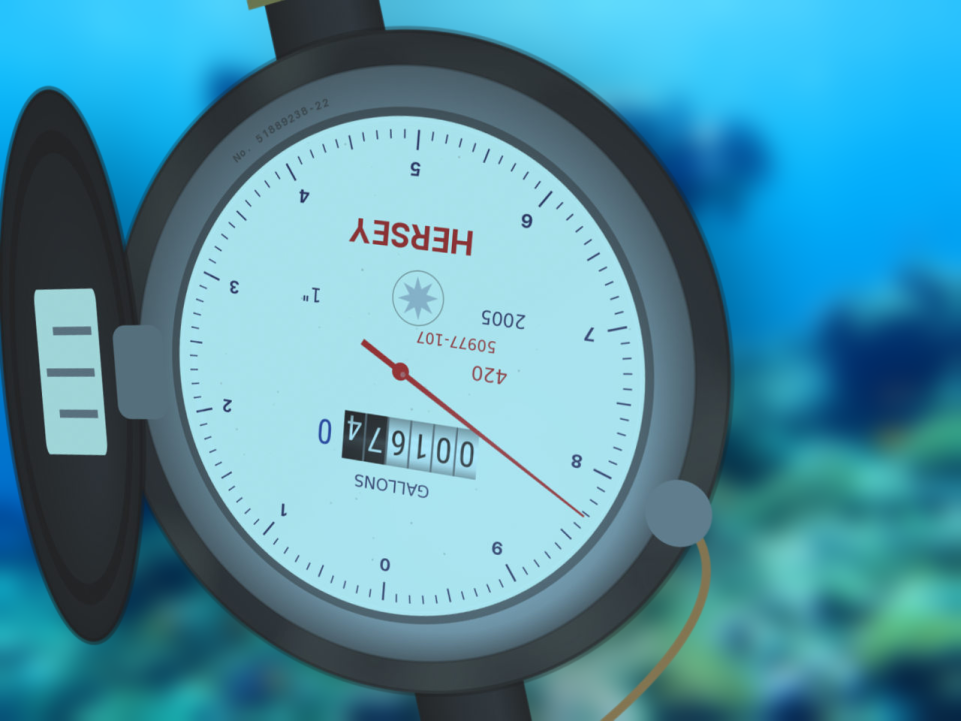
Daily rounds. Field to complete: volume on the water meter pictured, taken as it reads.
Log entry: 16738.3 gal
